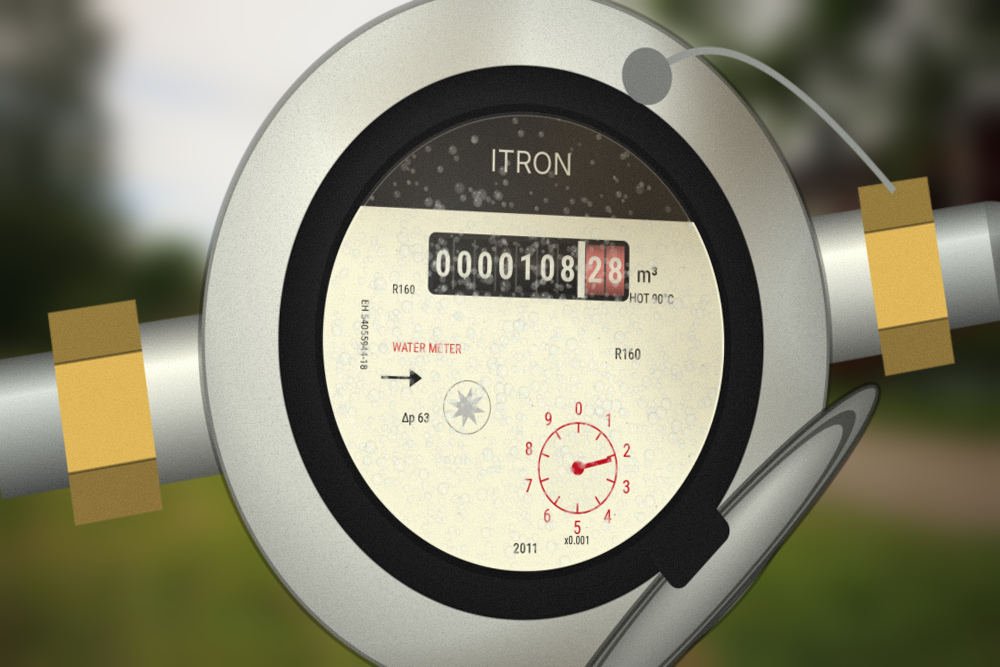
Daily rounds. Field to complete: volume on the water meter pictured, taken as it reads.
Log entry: 108.282 m³
